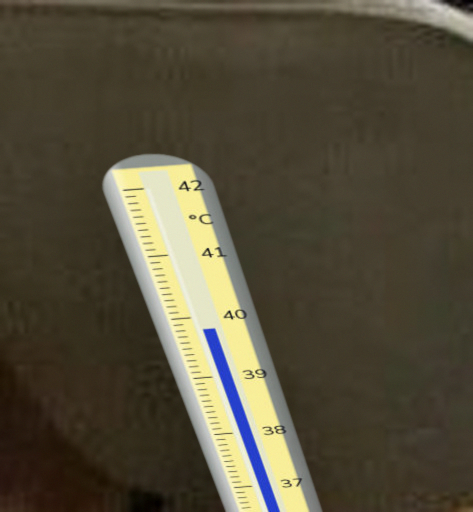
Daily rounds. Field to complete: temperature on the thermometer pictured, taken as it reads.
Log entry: 39.8 °C
